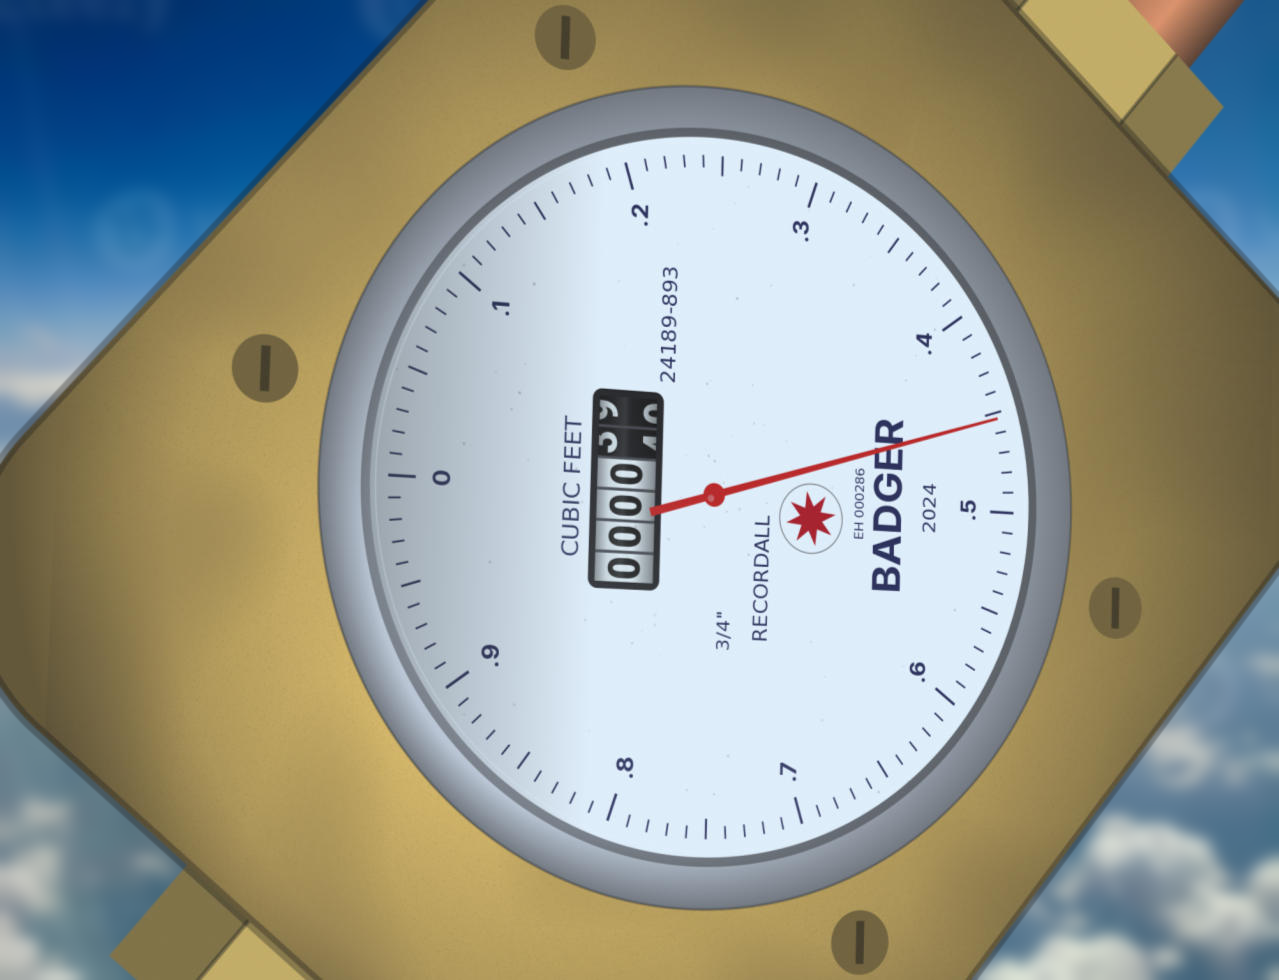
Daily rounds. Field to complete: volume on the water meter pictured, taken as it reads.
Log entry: 39.45 ft³
